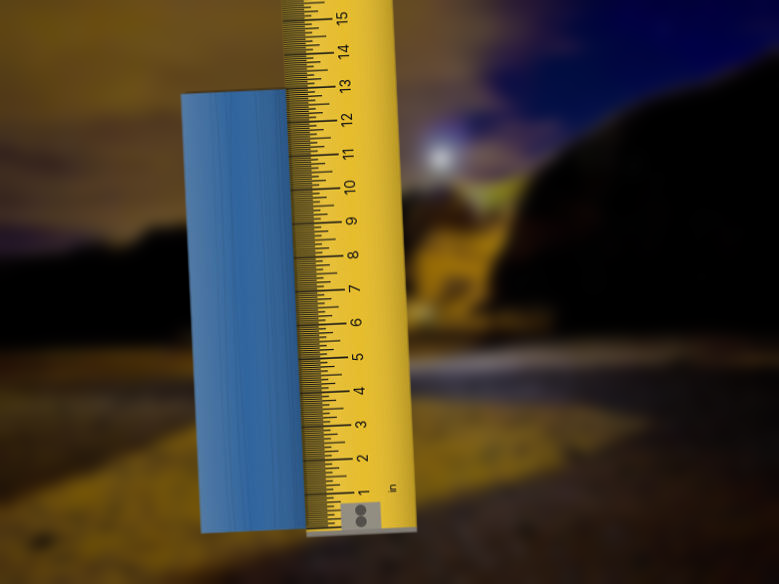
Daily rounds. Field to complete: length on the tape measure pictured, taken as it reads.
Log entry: 13 in
